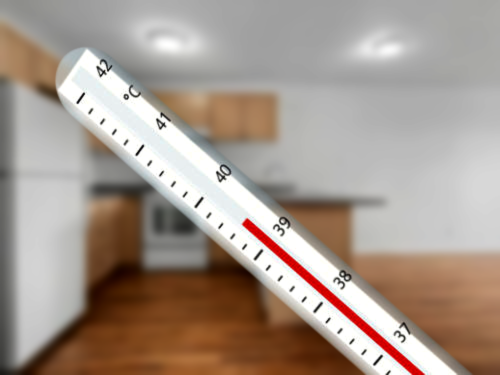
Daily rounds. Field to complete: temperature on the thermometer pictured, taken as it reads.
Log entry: 39.4 °C
